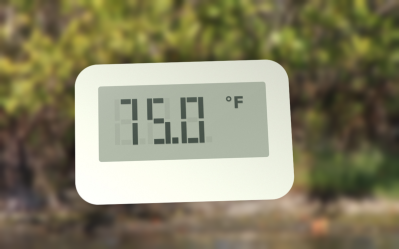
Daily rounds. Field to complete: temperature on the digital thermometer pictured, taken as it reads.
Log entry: 75.0 °F
